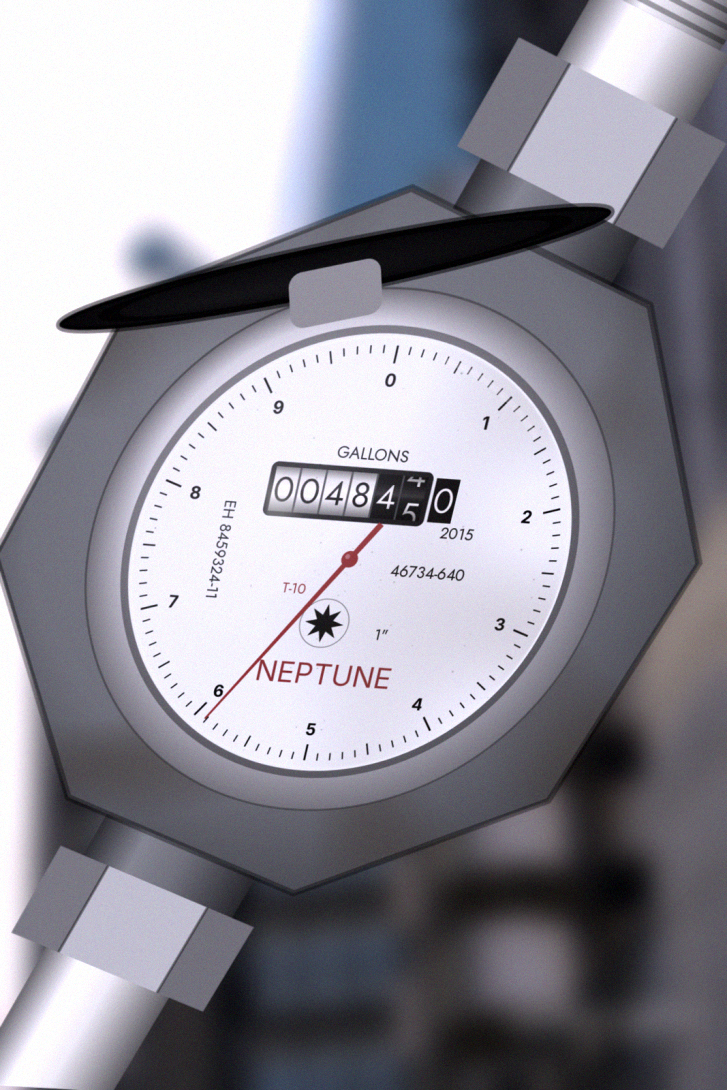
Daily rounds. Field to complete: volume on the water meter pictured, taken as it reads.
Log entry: 48445.9 gal
